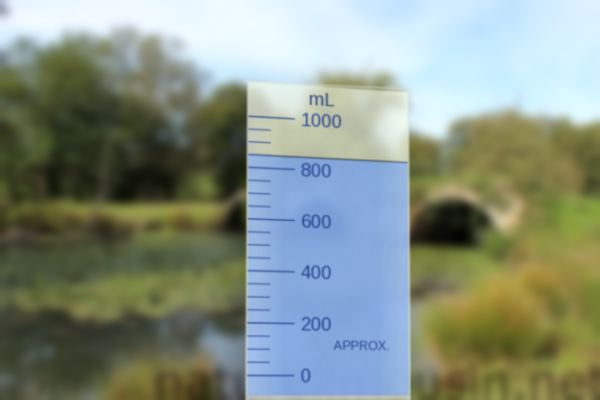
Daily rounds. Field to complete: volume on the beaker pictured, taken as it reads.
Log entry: 850 mL
